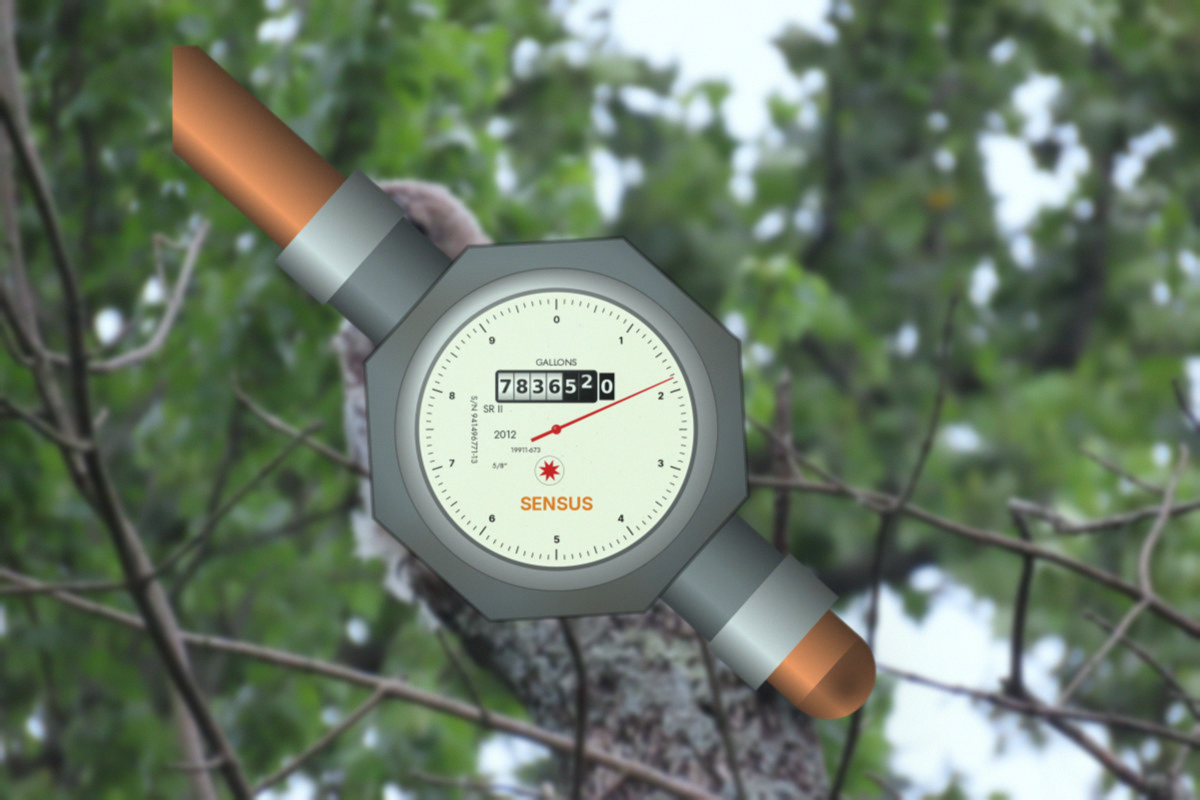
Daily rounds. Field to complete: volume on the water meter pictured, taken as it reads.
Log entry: 7836521.8 gal
